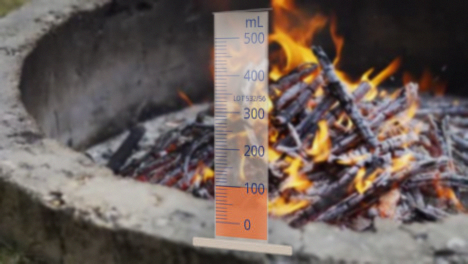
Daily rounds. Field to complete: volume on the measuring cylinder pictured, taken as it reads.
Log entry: 100 mL
